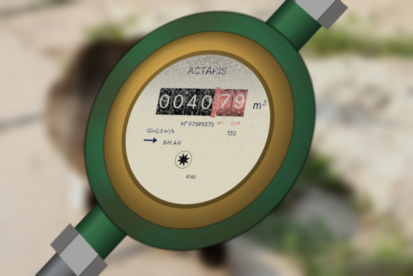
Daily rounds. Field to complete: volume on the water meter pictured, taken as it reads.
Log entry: 40.79 m³
